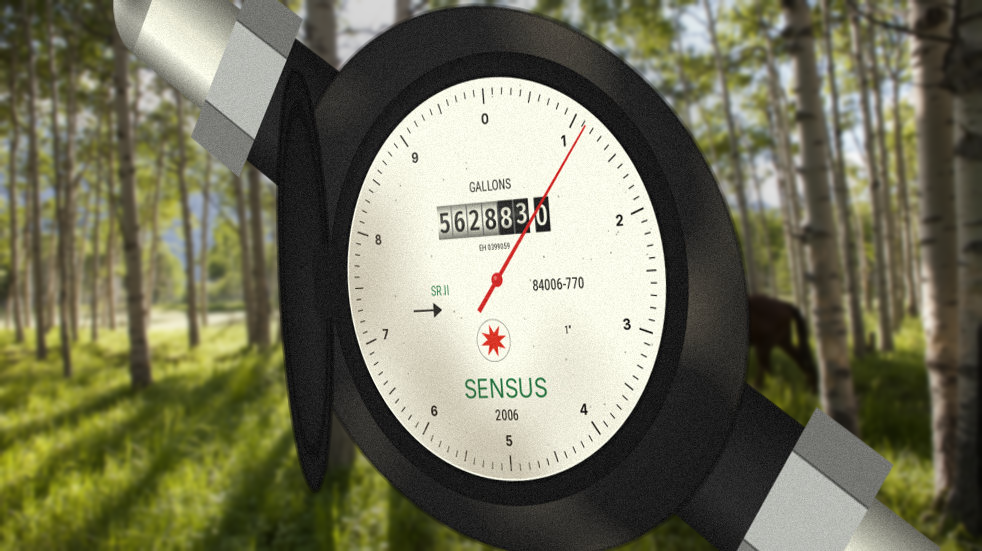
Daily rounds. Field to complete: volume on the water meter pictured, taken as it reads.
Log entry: 5628831.1 gal
